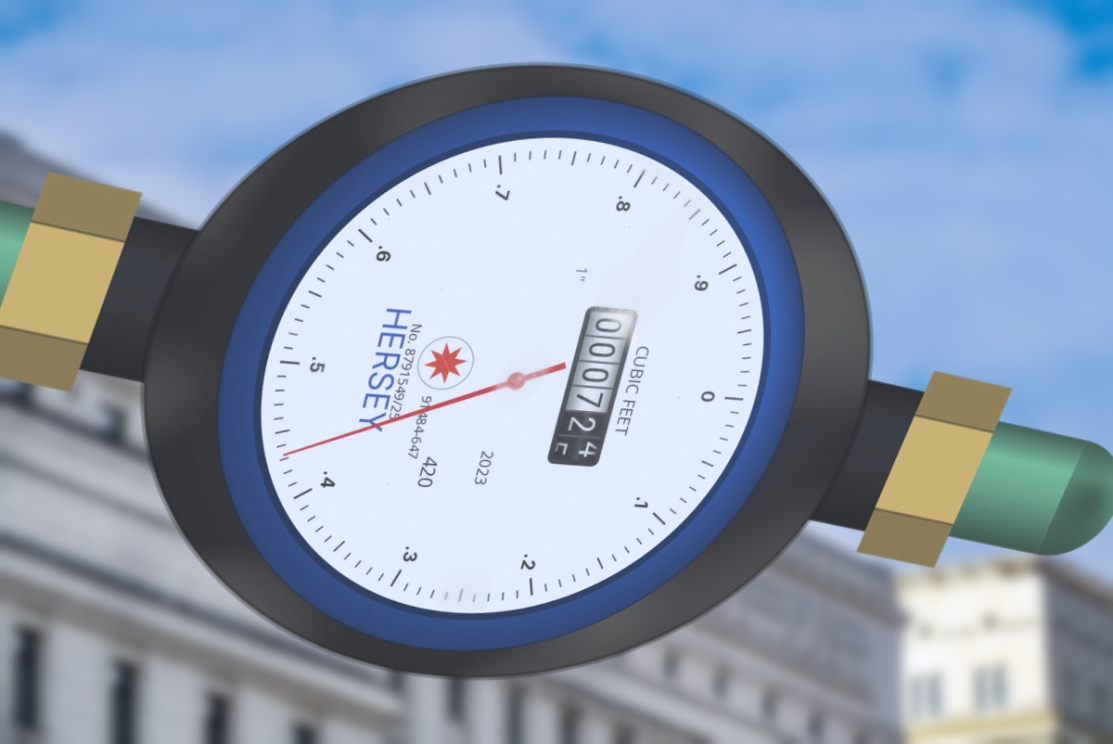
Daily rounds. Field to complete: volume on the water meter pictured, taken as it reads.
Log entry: 724.43 ft³
